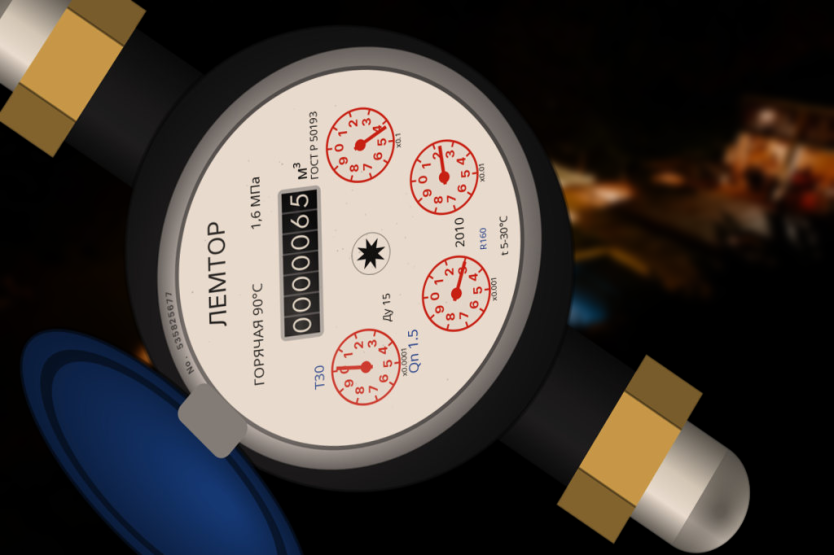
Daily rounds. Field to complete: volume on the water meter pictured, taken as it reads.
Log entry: 65.4230 m³
